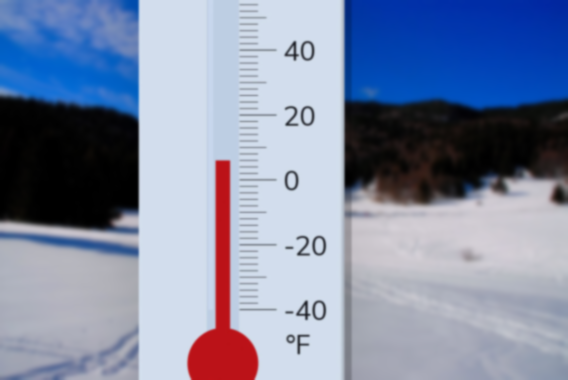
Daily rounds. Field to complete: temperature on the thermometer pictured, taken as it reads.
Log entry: 6 °F
